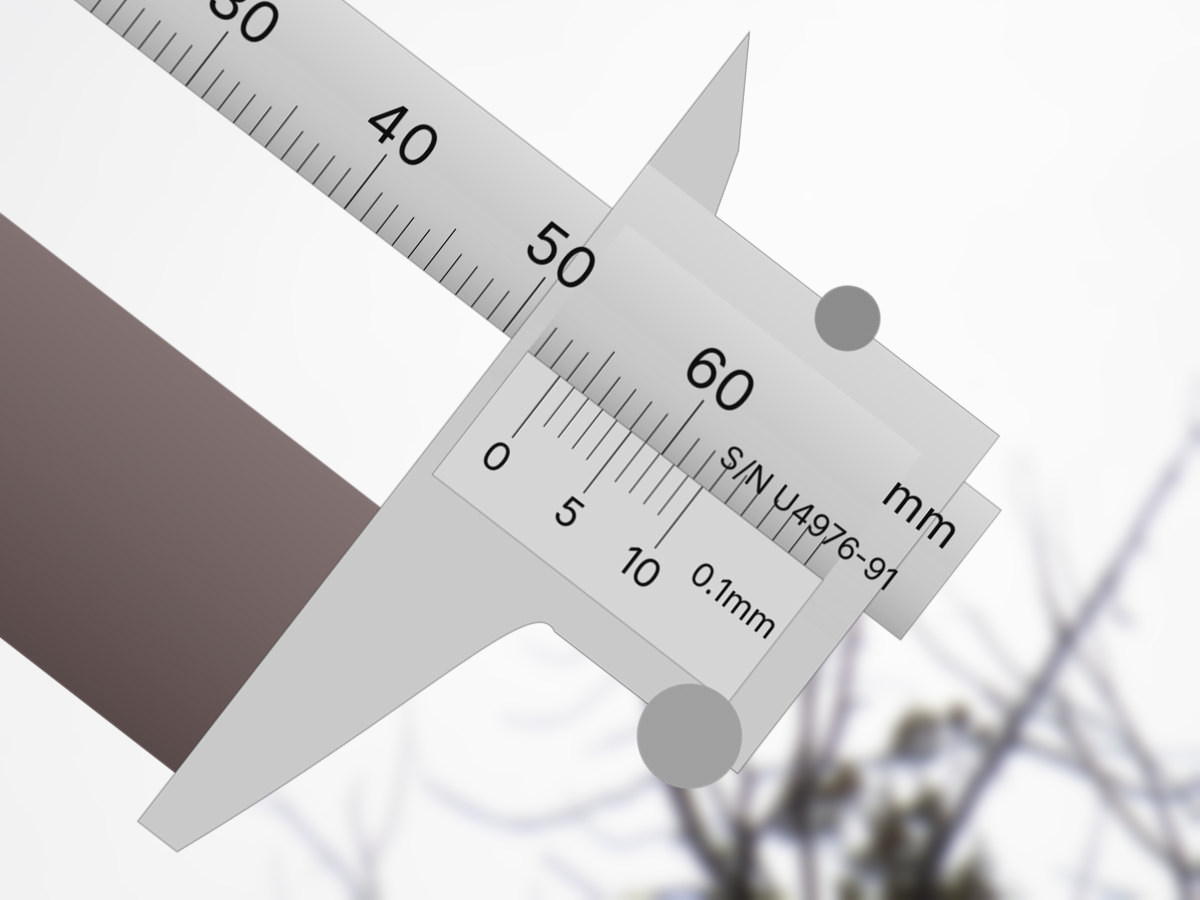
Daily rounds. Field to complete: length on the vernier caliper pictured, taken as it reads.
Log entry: 53.6 mm
